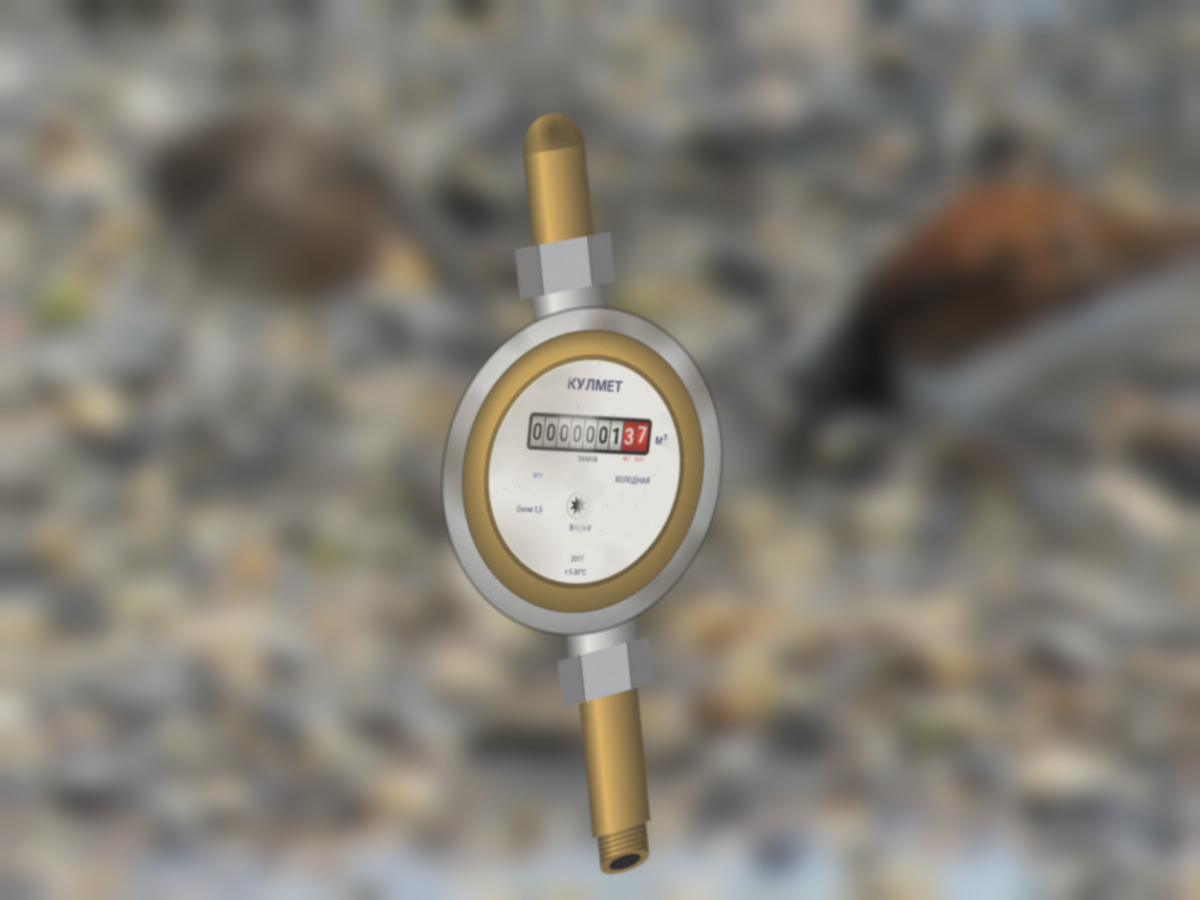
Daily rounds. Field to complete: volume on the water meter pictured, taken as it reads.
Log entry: 1.37 m³
